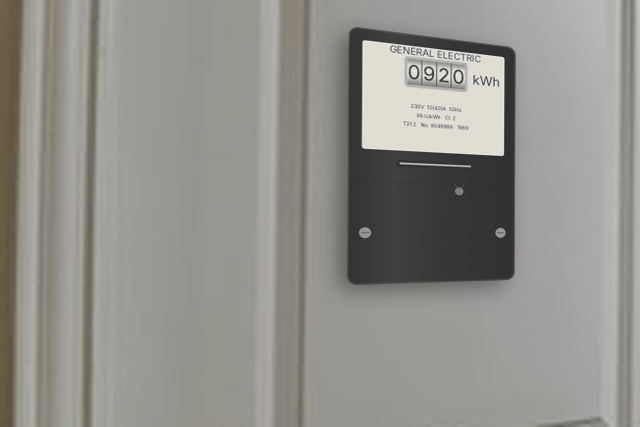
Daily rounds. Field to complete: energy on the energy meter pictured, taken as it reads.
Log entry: 920 kWh
